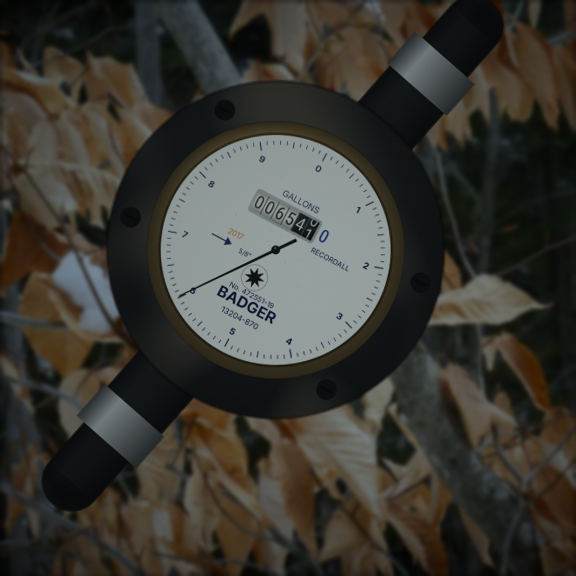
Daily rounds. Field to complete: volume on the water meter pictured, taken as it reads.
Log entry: 65406.0 gal
